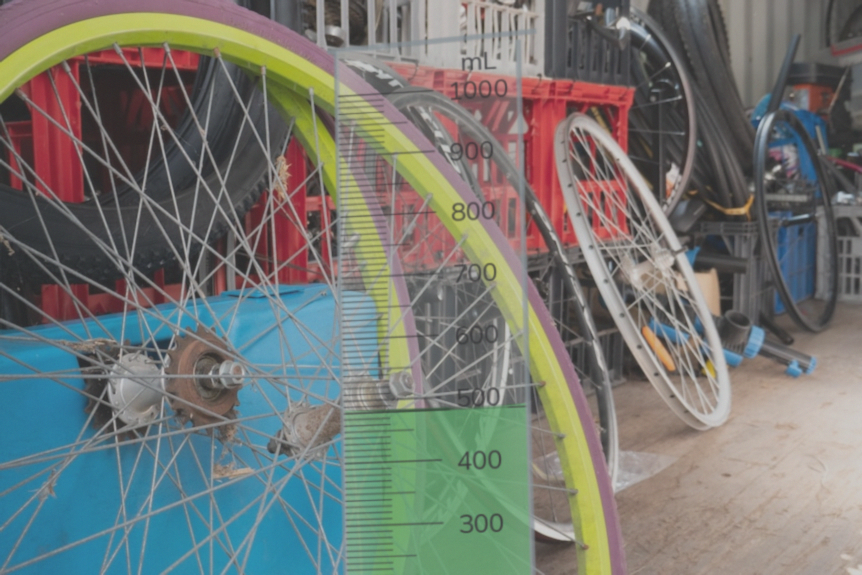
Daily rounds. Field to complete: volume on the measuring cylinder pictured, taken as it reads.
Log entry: 480 mL
